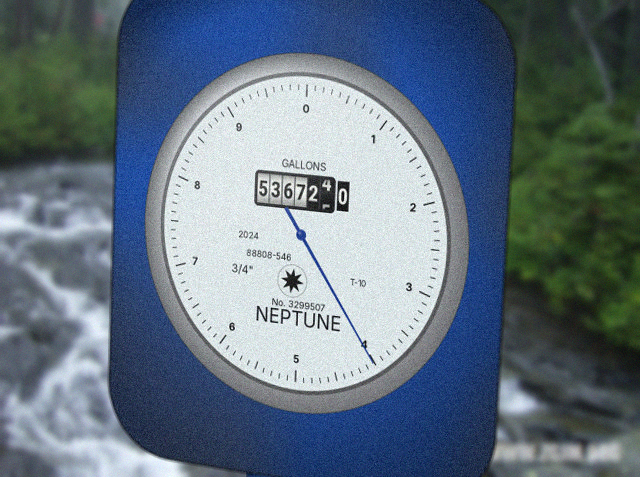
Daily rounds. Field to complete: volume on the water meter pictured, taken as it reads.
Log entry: 5367244.0 gal
